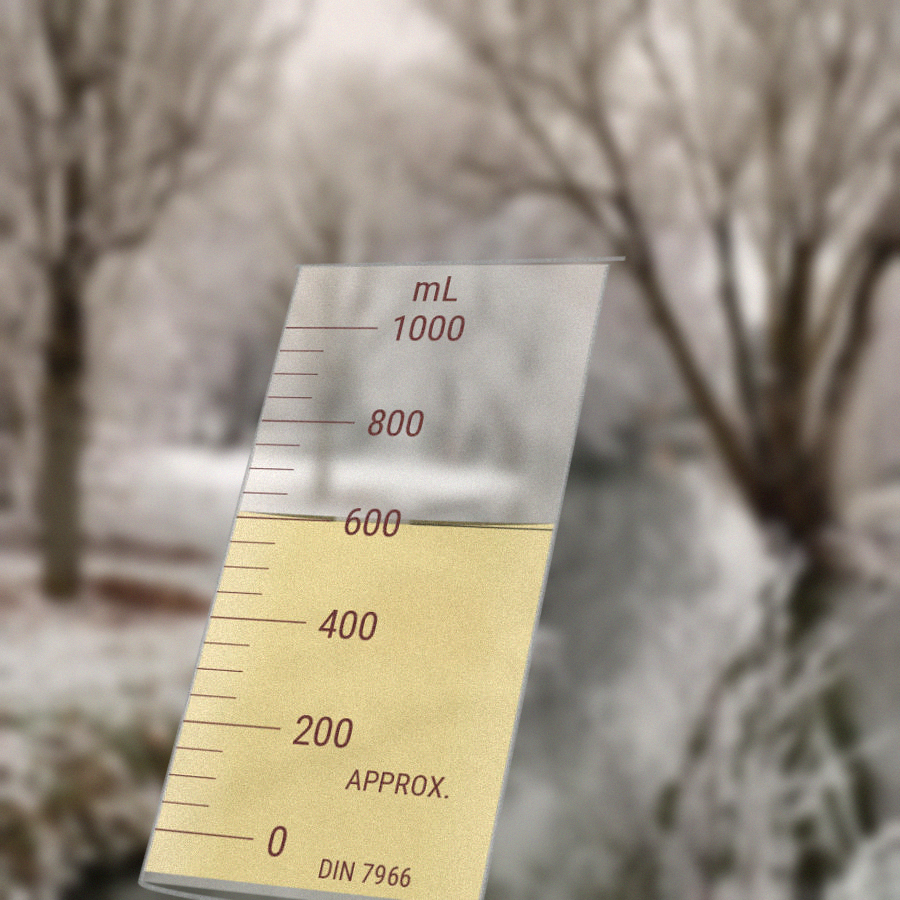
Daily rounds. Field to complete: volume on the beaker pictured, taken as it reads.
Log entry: 600 mL
